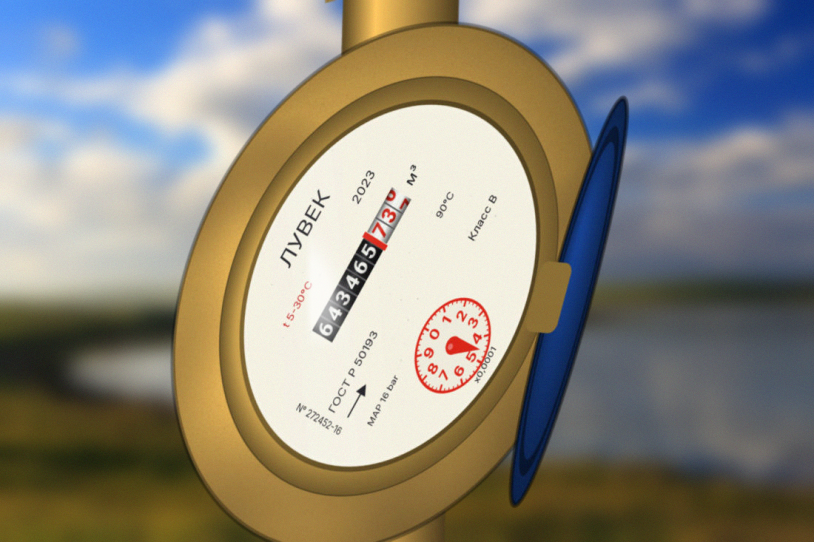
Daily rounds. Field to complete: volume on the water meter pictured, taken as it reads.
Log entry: 643465.7364 m³
